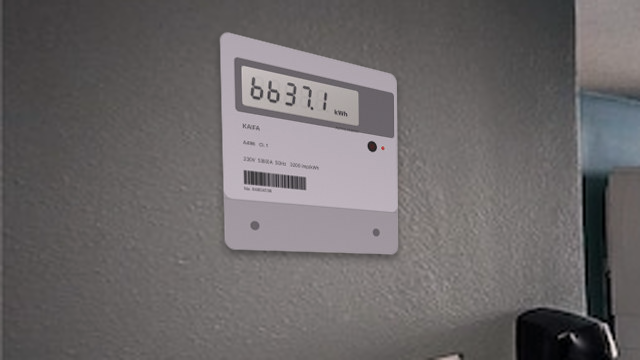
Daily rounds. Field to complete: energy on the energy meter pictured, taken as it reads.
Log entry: 6637.1 kWh
